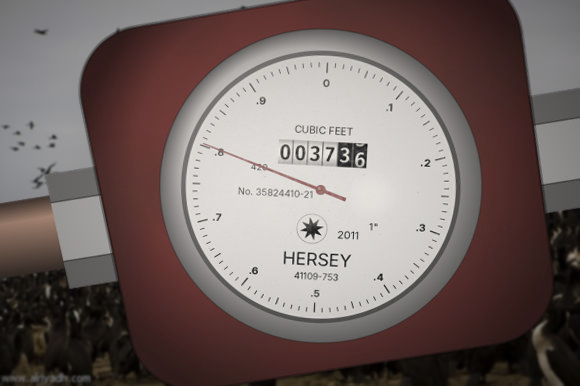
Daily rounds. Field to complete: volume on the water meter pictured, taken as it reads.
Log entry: 3735.80 ft³
